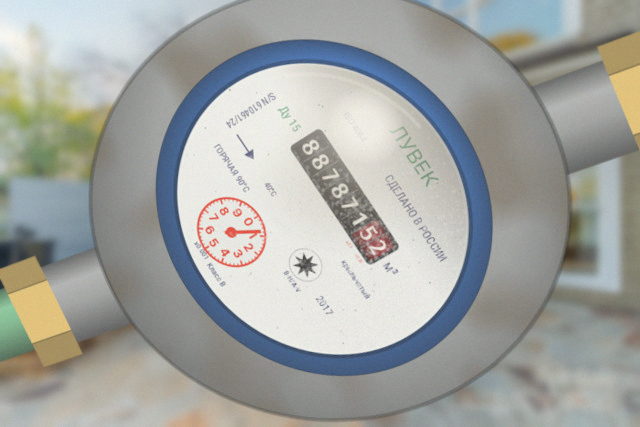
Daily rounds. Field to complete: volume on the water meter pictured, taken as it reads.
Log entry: 887871.520 m³
